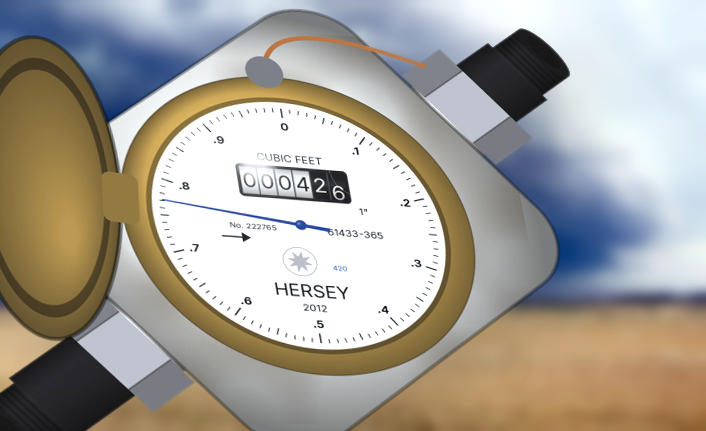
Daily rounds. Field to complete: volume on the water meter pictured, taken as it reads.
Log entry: 425.77 ft³
